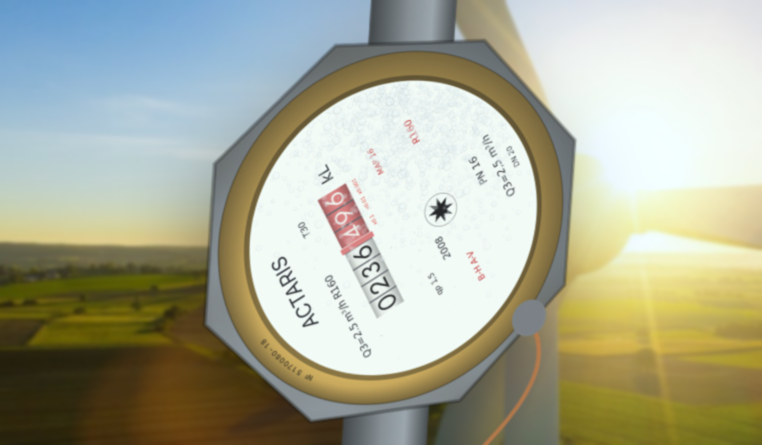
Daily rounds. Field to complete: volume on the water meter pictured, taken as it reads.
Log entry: 236.496 kL
